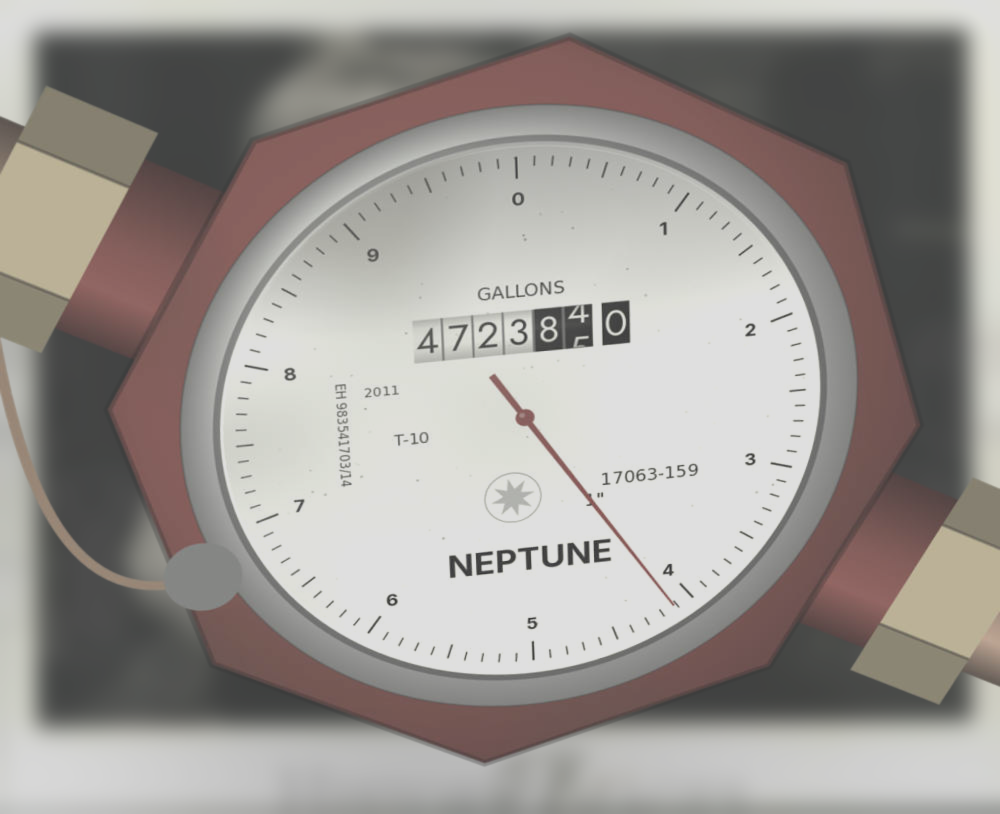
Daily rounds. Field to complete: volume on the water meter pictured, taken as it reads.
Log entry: 4723844.1 gal
